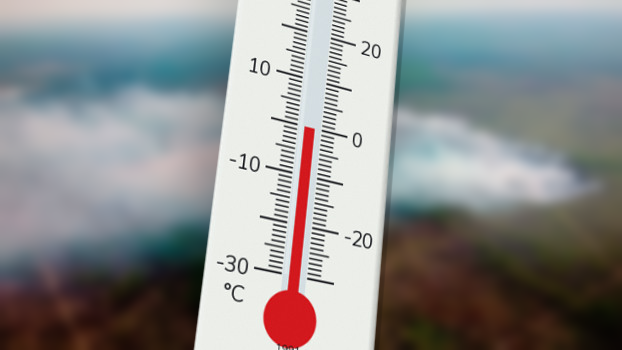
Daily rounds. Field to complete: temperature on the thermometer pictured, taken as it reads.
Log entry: 0 °C
